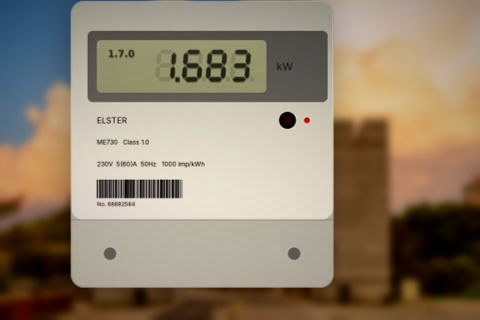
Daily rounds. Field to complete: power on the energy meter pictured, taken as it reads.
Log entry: 1.683 kW
